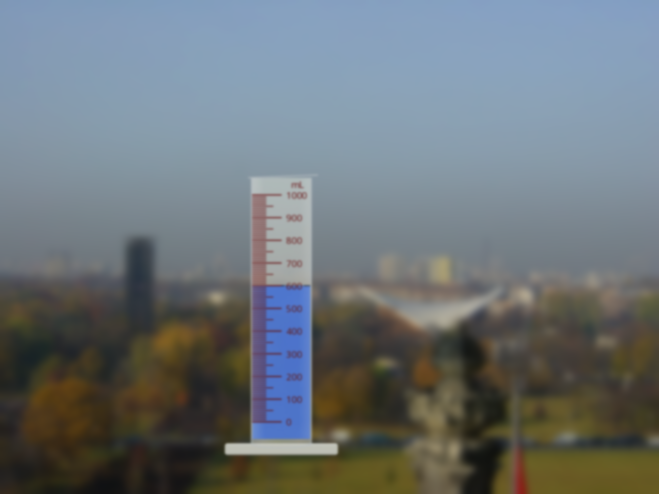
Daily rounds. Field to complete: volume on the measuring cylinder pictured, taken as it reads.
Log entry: 600 mL
